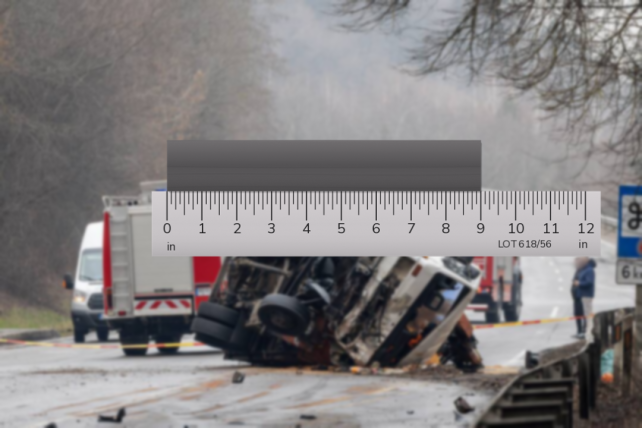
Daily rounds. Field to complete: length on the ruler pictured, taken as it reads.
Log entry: 9 in
